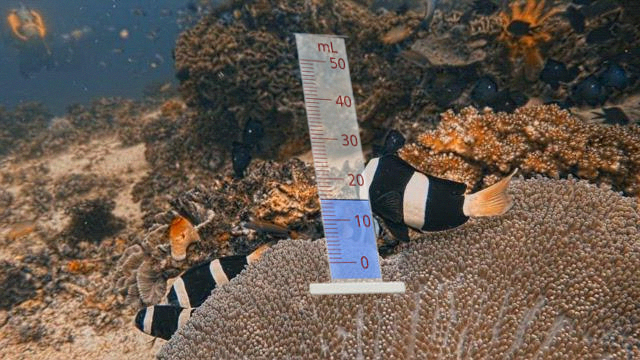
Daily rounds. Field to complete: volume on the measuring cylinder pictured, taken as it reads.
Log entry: 15 mL
